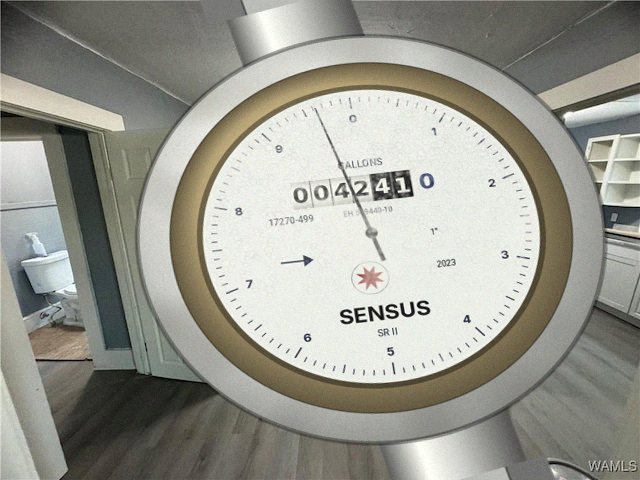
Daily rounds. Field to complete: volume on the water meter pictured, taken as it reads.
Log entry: 42409.6 gal
